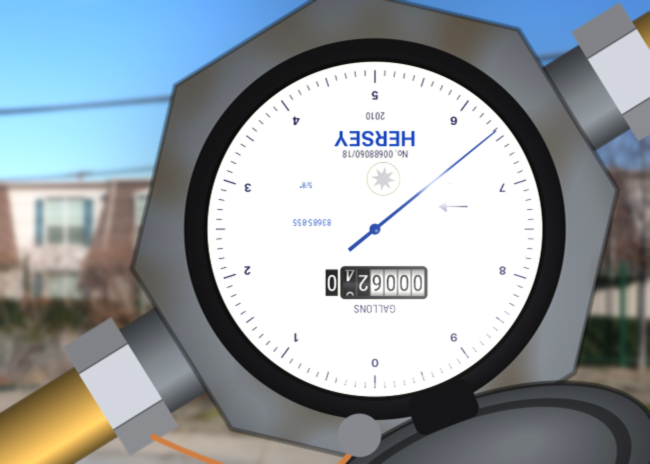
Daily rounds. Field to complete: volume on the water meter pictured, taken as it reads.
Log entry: 6236.4 gal
